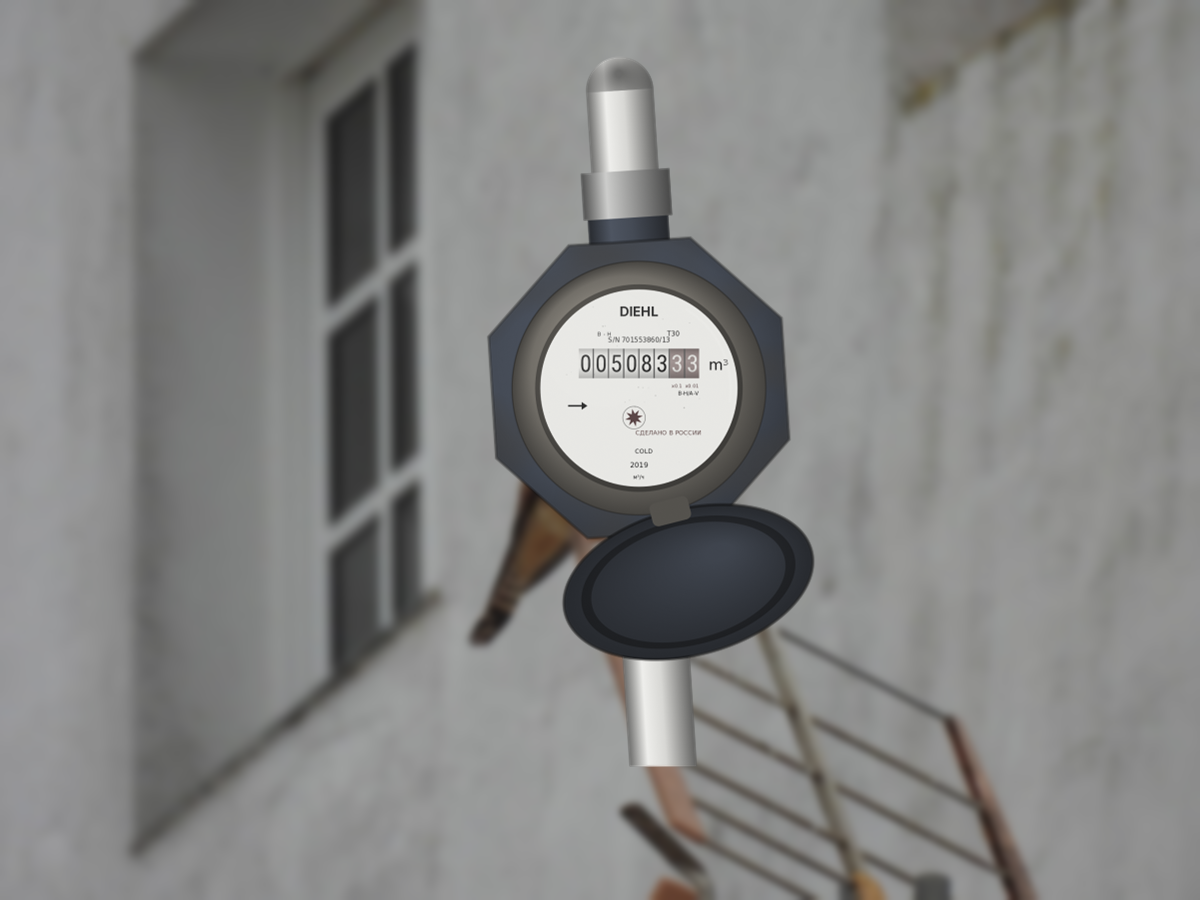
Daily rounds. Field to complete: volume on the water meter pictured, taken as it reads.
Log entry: 5083.33 m³
